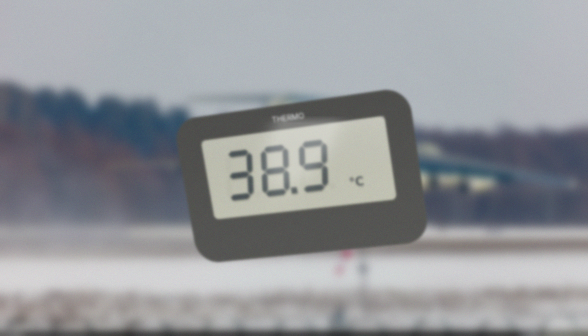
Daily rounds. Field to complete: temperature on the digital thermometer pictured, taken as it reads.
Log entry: 38.9 °C
